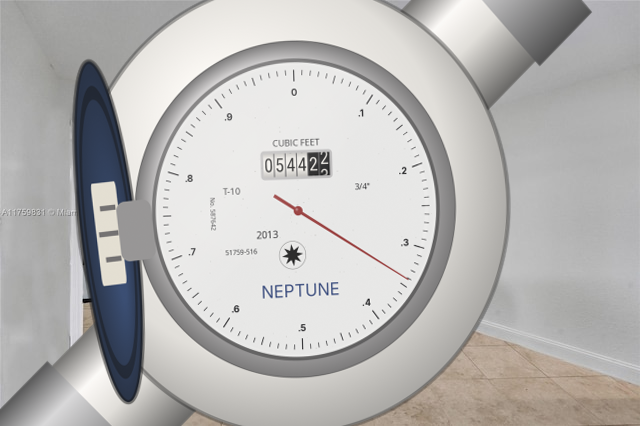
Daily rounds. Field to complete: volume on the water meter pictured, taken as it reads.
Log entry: 54422.34 ft³
